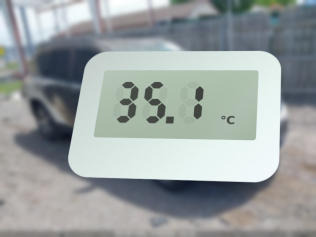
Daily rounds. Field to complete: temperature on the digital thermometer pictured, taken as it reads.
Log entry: 35.1 °C
